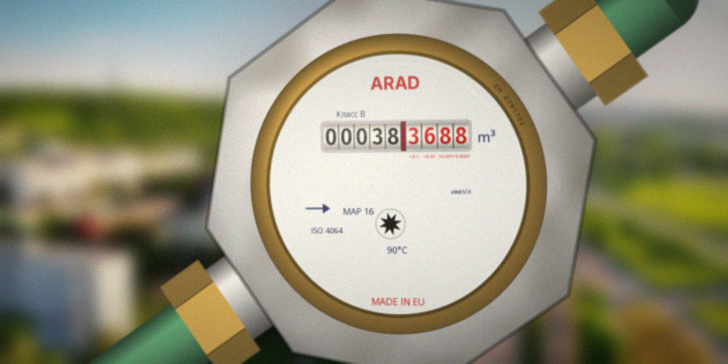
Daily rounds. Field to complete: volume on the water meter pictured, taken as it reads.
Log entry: 38.3688 m³
